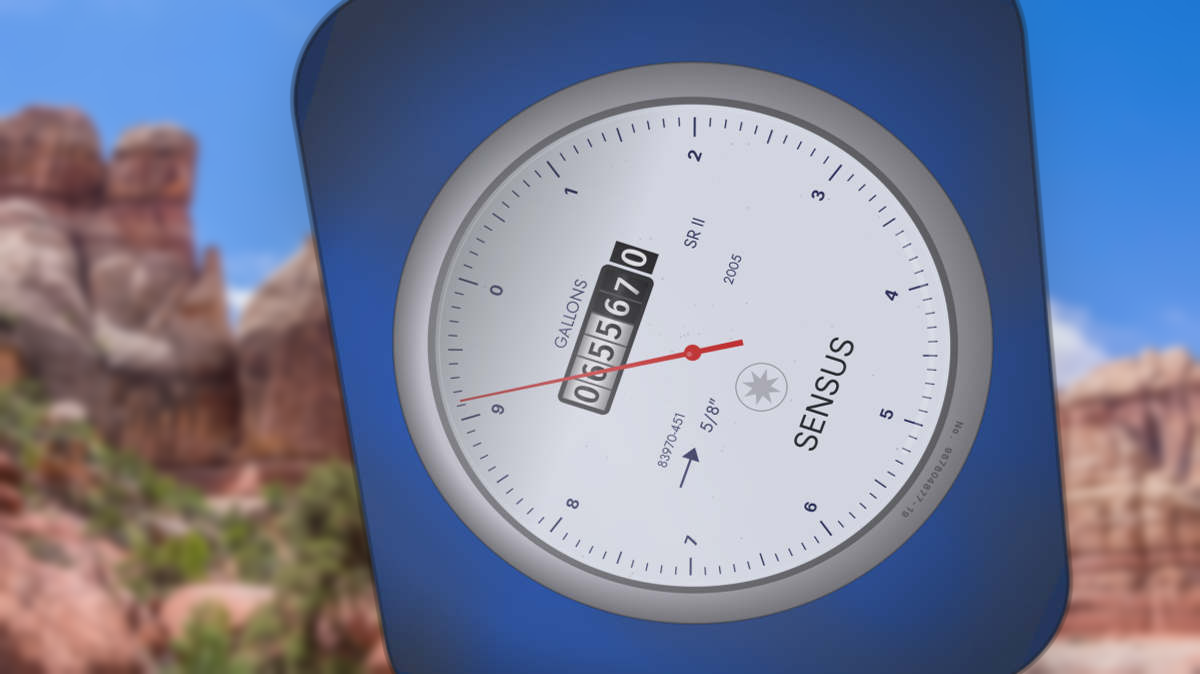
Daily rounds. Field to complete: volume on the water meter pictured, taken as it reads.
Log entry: 655669.1 gal
